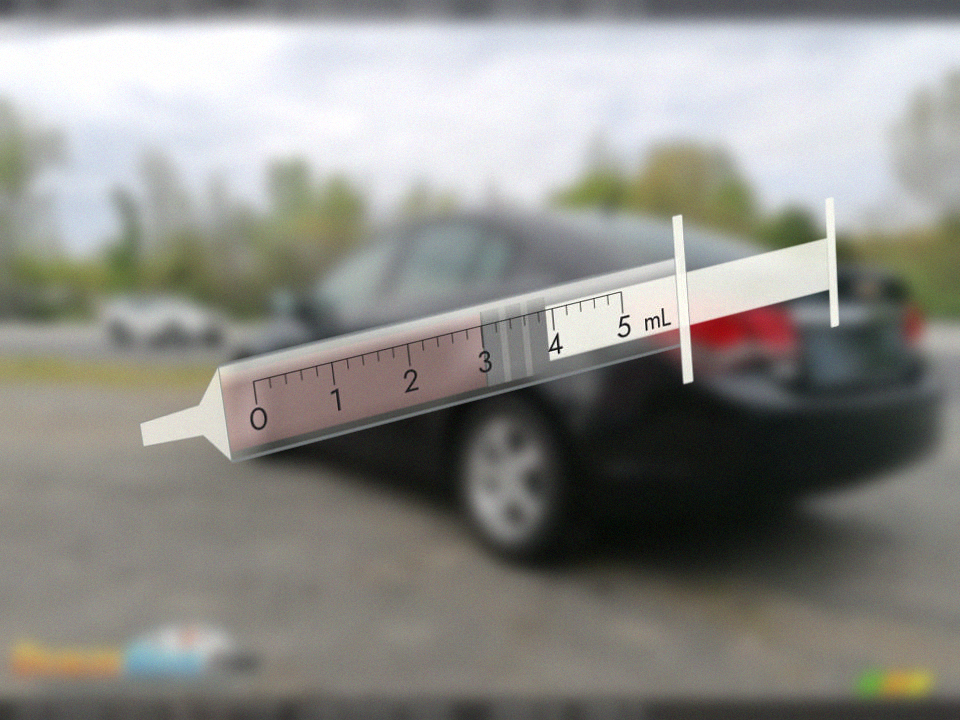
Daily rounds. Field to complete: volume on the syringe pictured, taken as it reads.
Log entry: 3 mL
